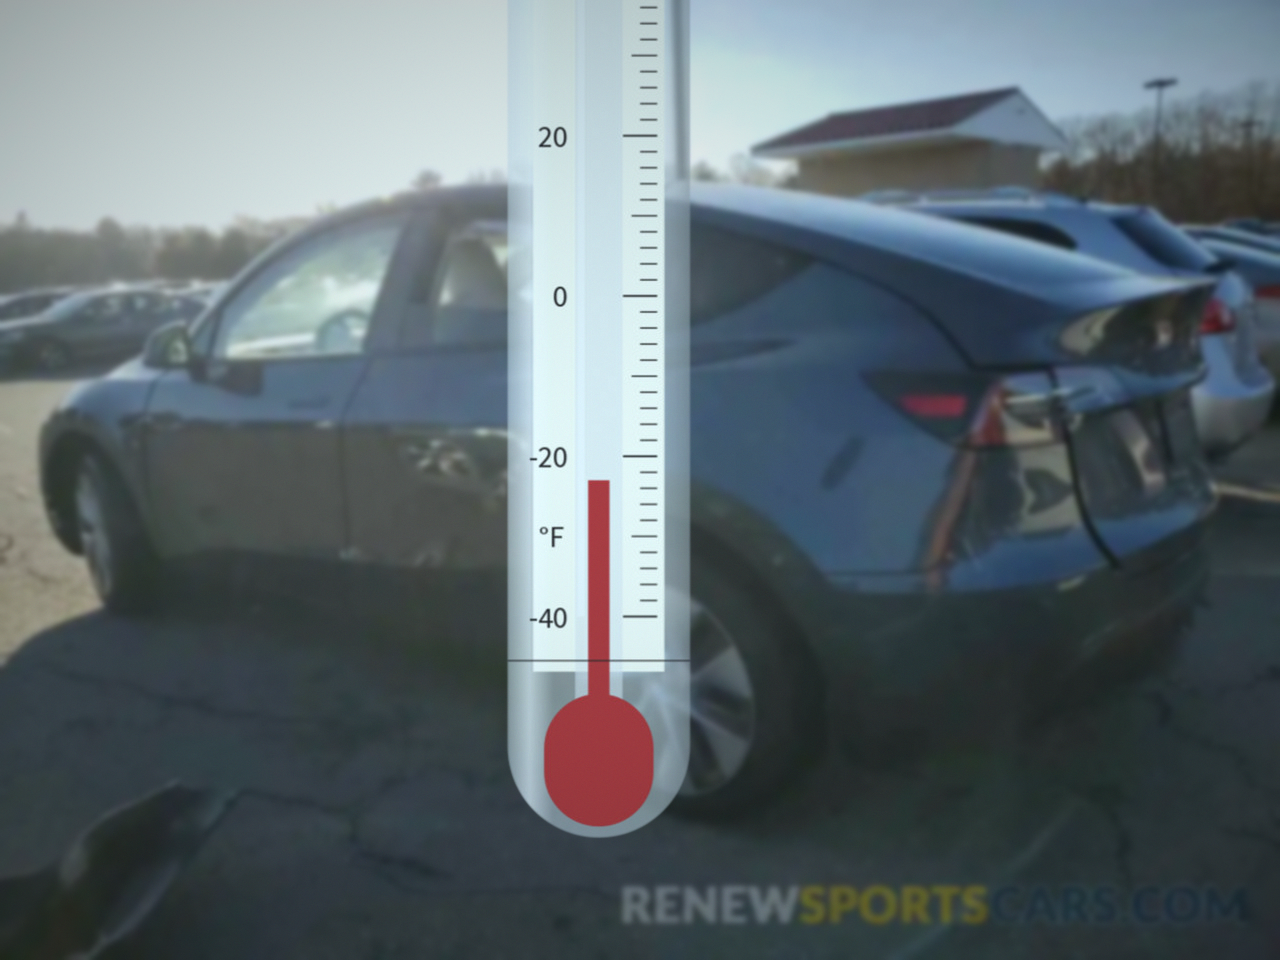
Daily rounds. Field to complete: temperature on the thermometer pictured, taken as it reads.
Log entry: -23 °F
